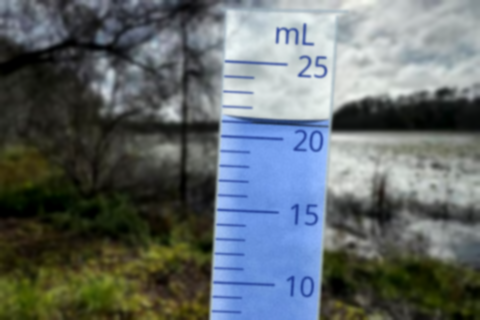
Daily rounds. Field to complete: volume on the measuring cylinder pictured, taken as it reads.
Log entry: 21 mL
